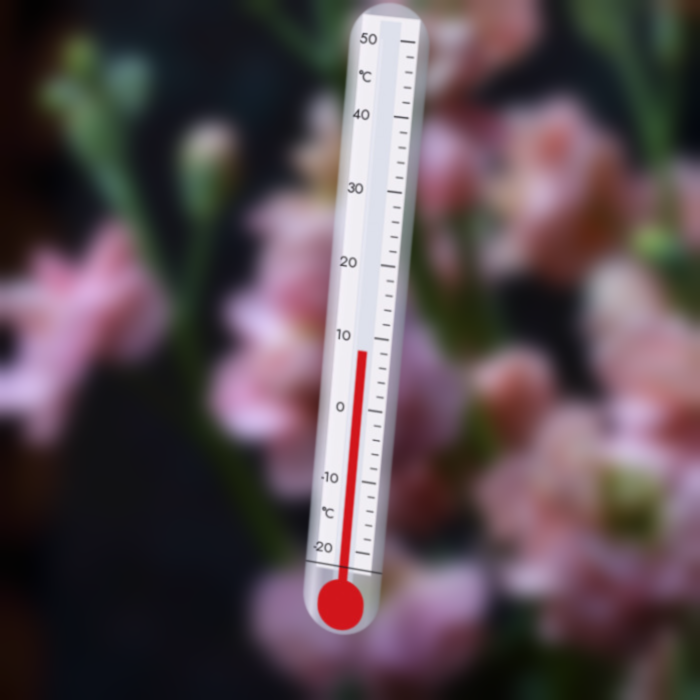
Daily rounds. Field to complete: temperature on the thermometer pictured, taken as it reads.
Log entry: 8 °C
